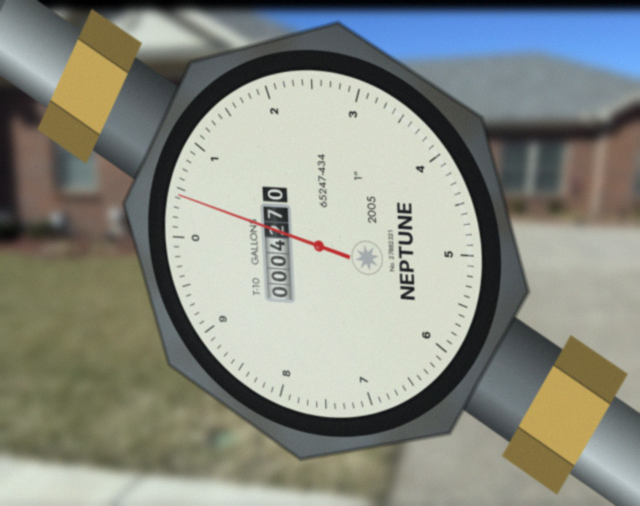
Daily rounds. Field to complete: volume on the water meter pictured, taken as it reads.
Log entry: 4270.4 gal
